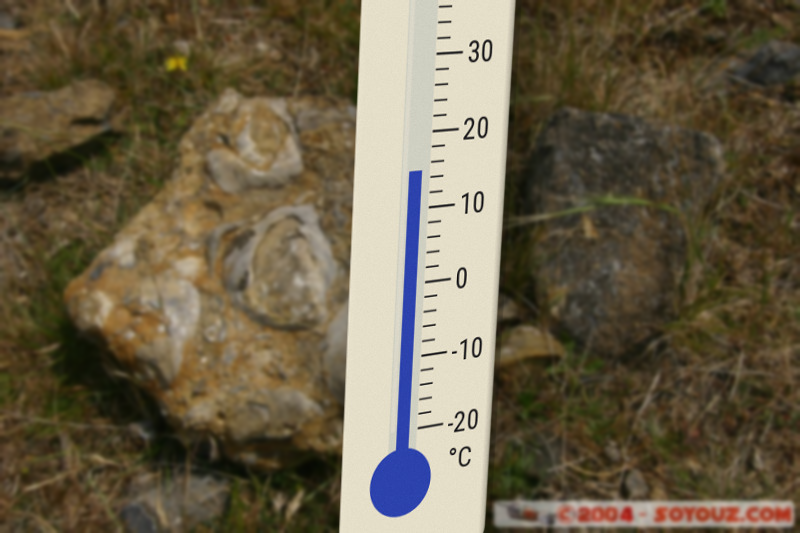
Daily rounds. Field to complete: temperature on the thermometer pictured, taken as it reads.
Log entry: 15 °C
